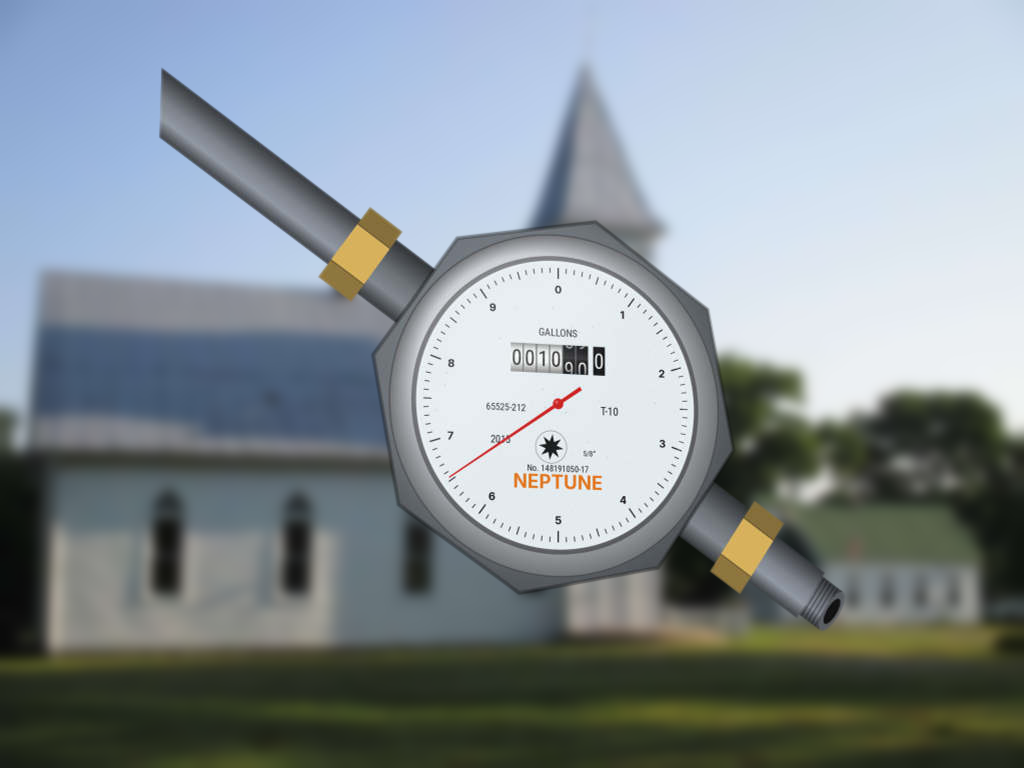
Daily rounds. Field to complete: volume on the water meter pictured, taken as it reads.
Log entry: 10896.5 gal
